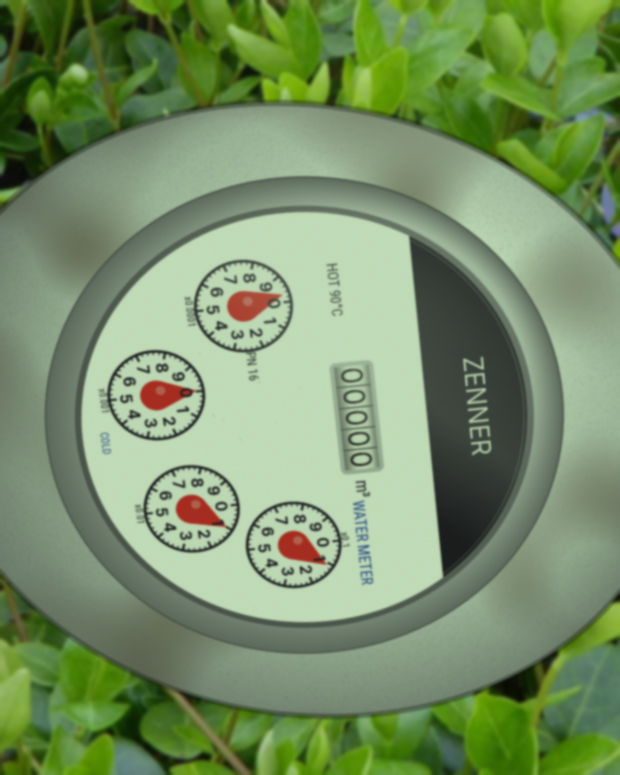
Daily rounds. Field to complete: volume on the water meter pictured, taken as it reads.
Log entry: 0.1099 m³
